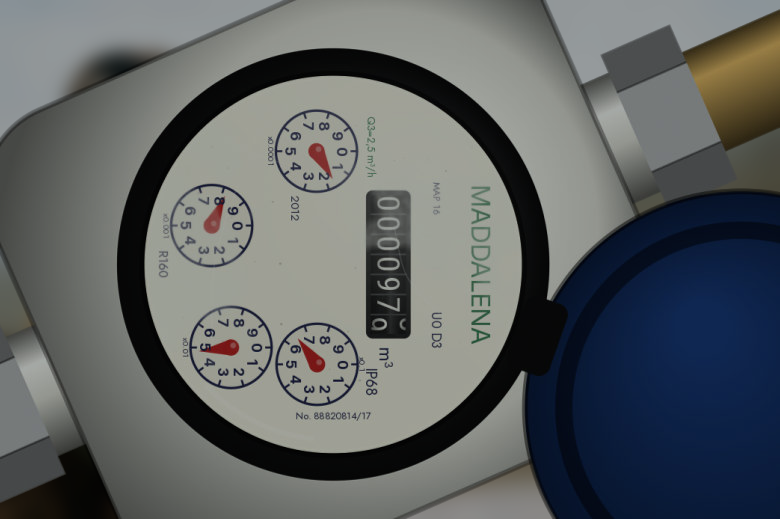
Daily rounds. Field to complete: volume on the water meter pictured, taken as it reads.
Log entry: 978.6481 m³
